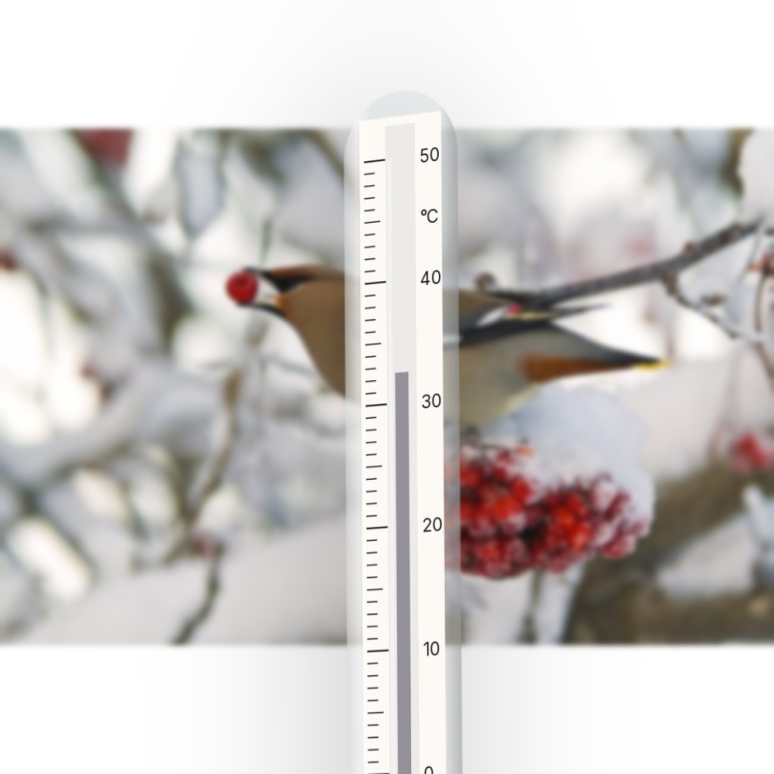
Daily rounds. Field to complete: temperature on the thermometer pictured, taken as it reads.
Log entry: 32.5 °C
